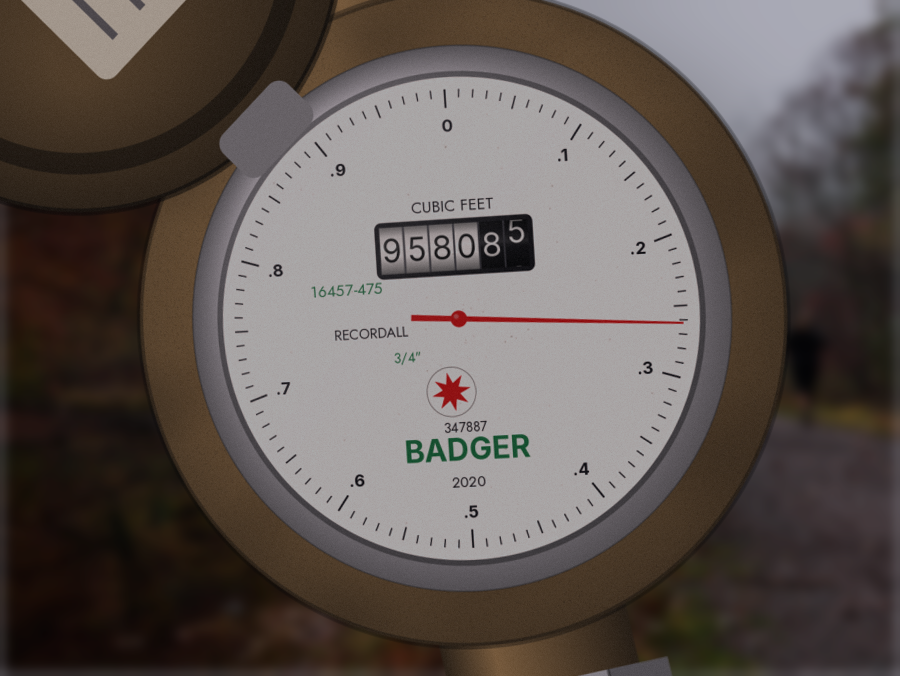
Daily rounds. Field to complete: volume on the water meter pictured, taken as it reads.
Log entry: 958085.26 ft³
